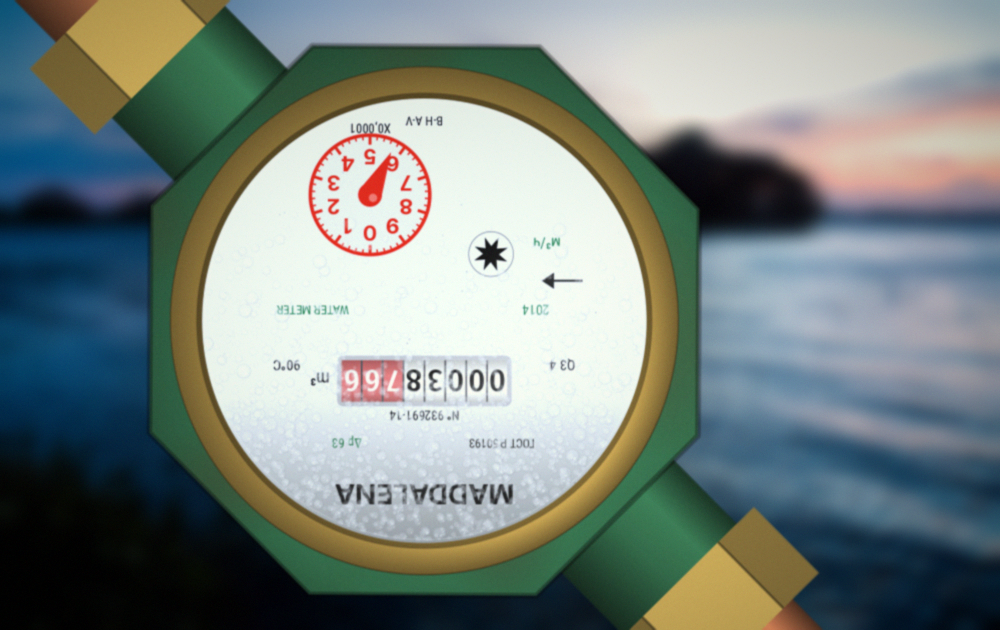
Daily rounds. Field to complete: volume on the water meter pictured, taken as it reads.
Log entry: 38.7665 m³
